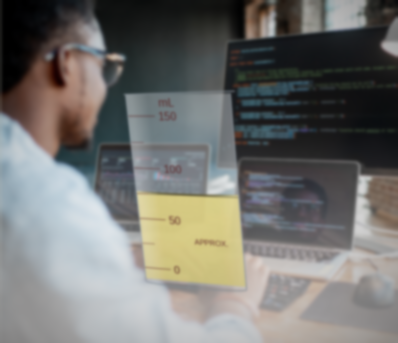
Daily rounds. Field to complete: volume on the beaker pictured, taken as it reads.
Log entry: 75 mL
